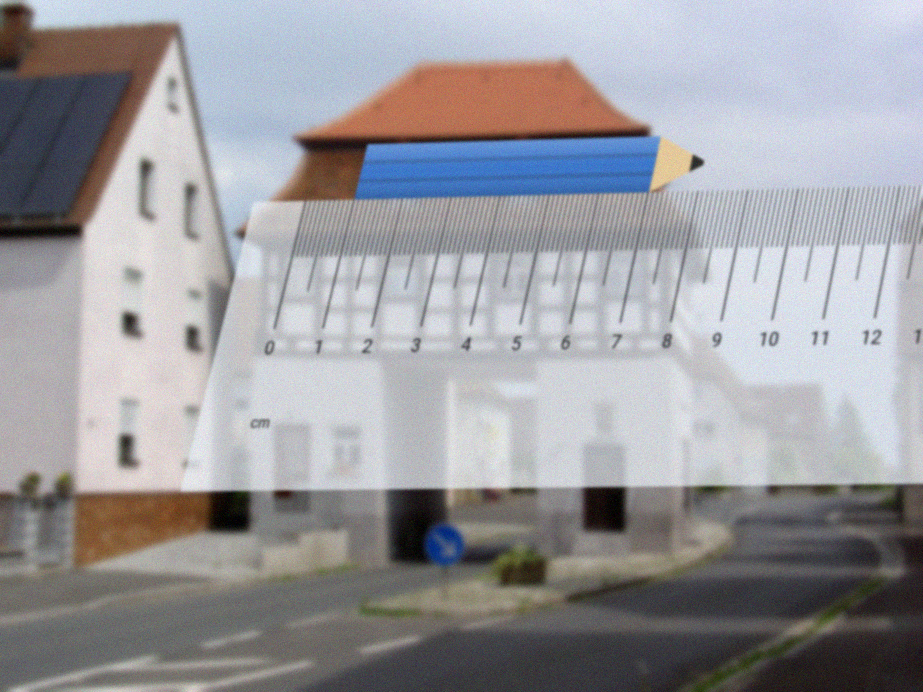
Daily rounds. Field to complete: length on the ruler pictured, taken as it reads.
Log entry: 7 cm
